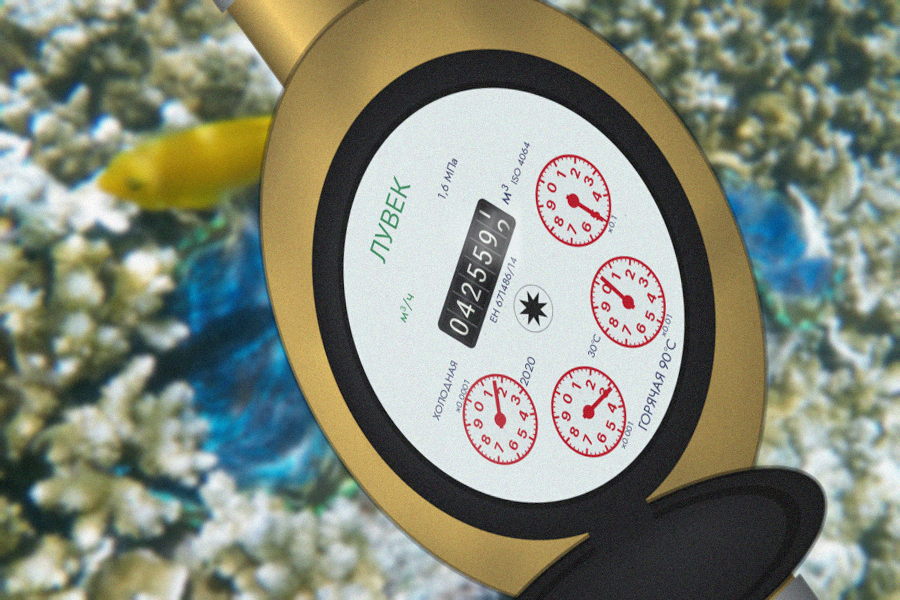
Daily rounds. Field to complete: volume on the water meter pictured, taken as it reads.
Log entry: 425591.5031 m³
